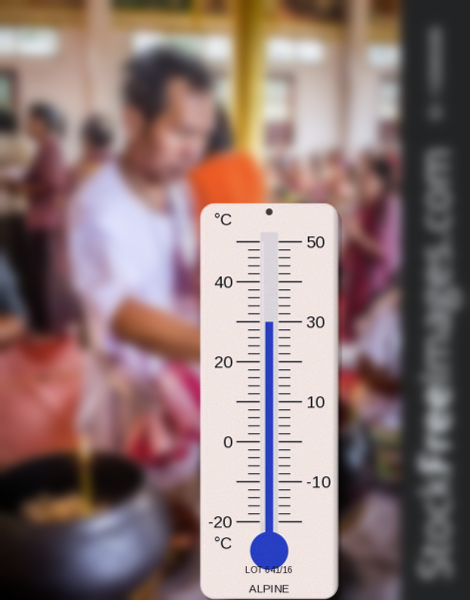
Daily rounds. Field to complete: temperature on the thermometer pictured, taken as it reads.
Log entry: 30 °C
